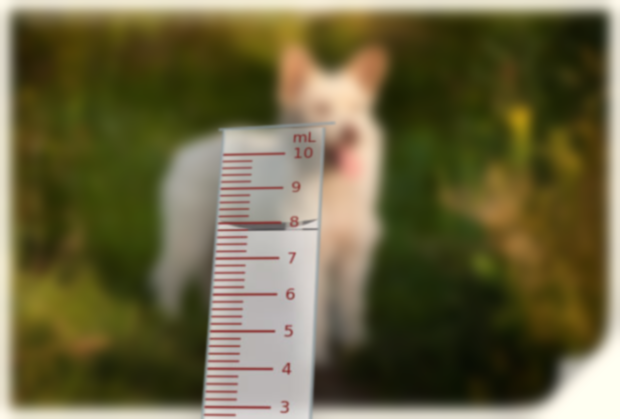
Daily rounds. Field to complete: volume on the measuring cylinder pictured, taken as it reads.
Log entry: 7.8 mL
